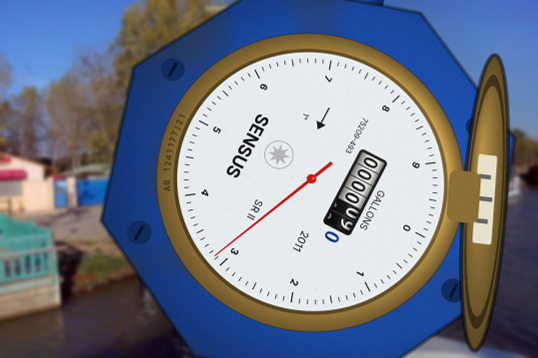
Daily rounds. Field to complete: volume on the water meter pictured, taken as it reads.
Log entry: 93.1 gal
